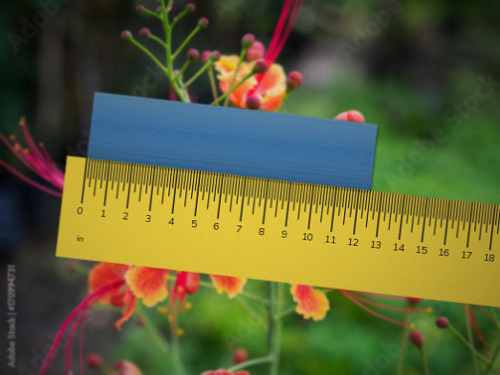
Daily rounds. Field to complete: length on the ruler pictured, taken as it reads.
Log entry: 12.5 in
